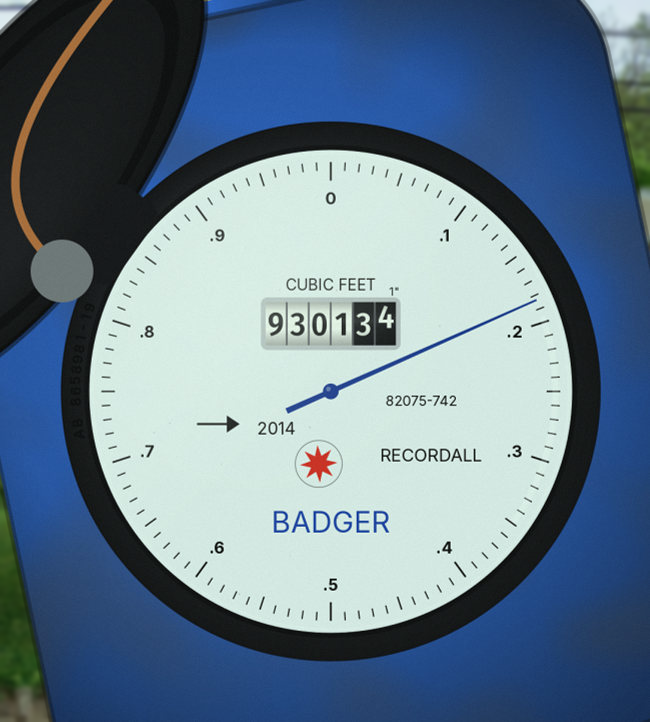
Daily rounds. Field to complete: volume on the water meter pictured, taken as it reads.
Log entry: 930134.18 ft³
